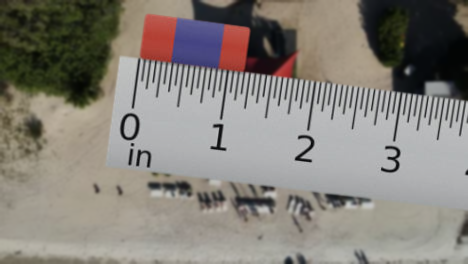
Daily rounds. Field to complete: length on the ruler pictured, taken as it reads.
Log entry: 1.1875 in
